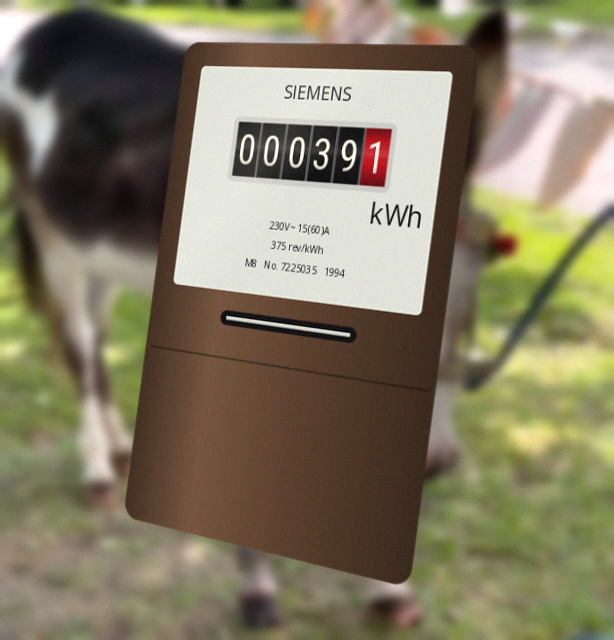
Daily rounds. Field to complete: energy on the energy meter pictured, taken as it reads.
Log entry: 39.1 kWh
